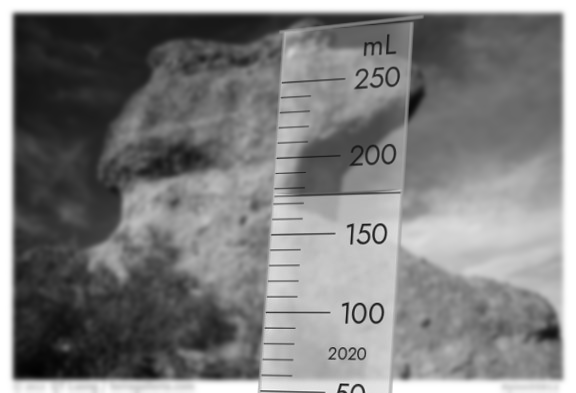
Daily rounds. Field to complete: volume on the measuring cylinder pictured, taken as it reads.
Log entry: 175 mL
